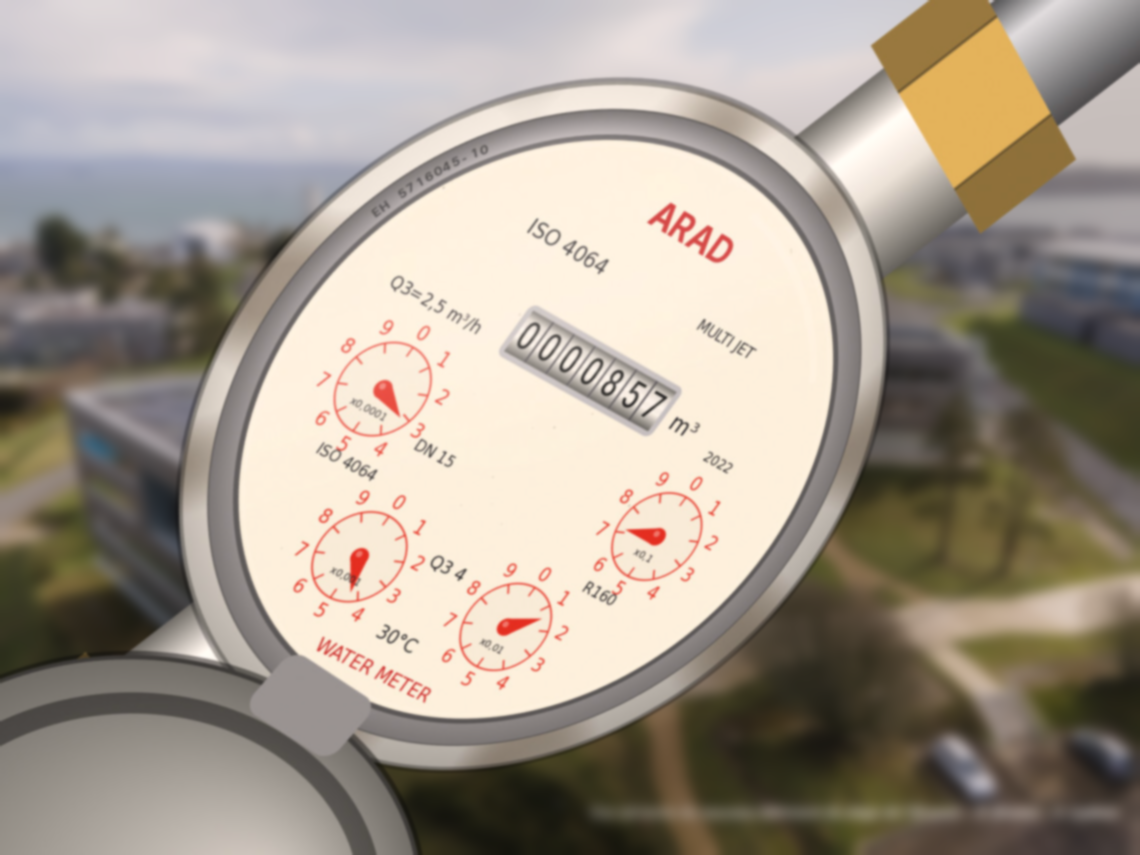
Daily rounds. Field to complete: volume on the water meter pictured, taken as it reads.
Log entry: 857.7143 m³
